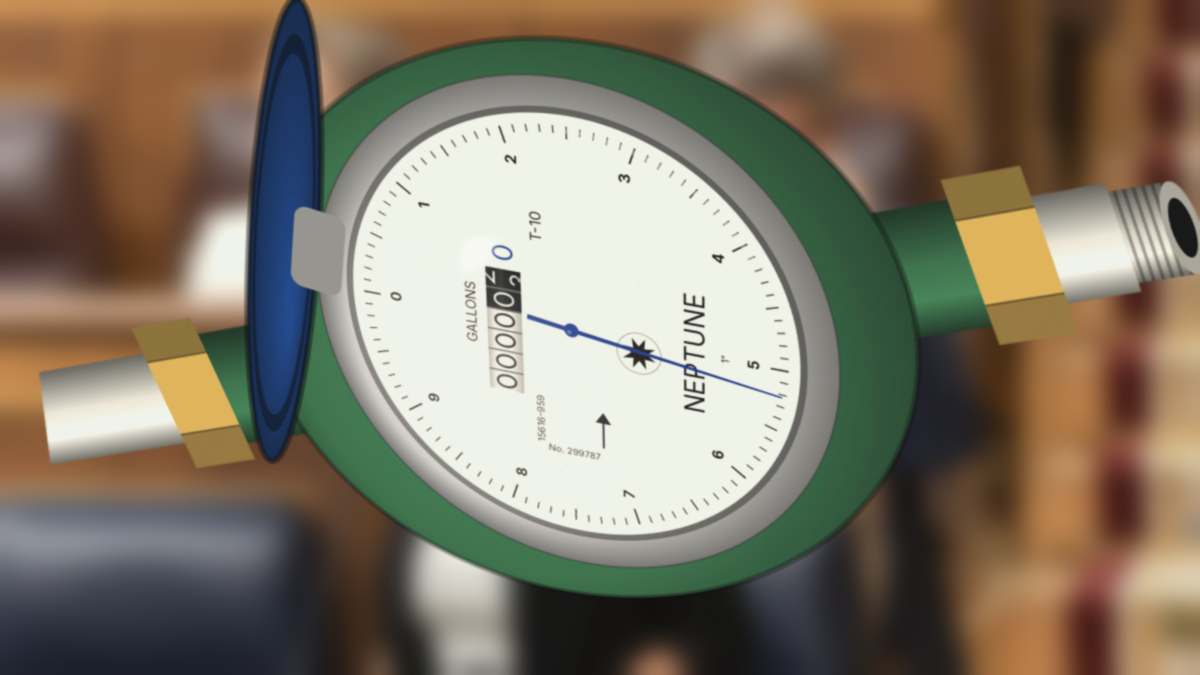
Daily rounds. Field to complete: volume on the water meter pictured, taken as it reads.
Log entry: 25.2 gal
